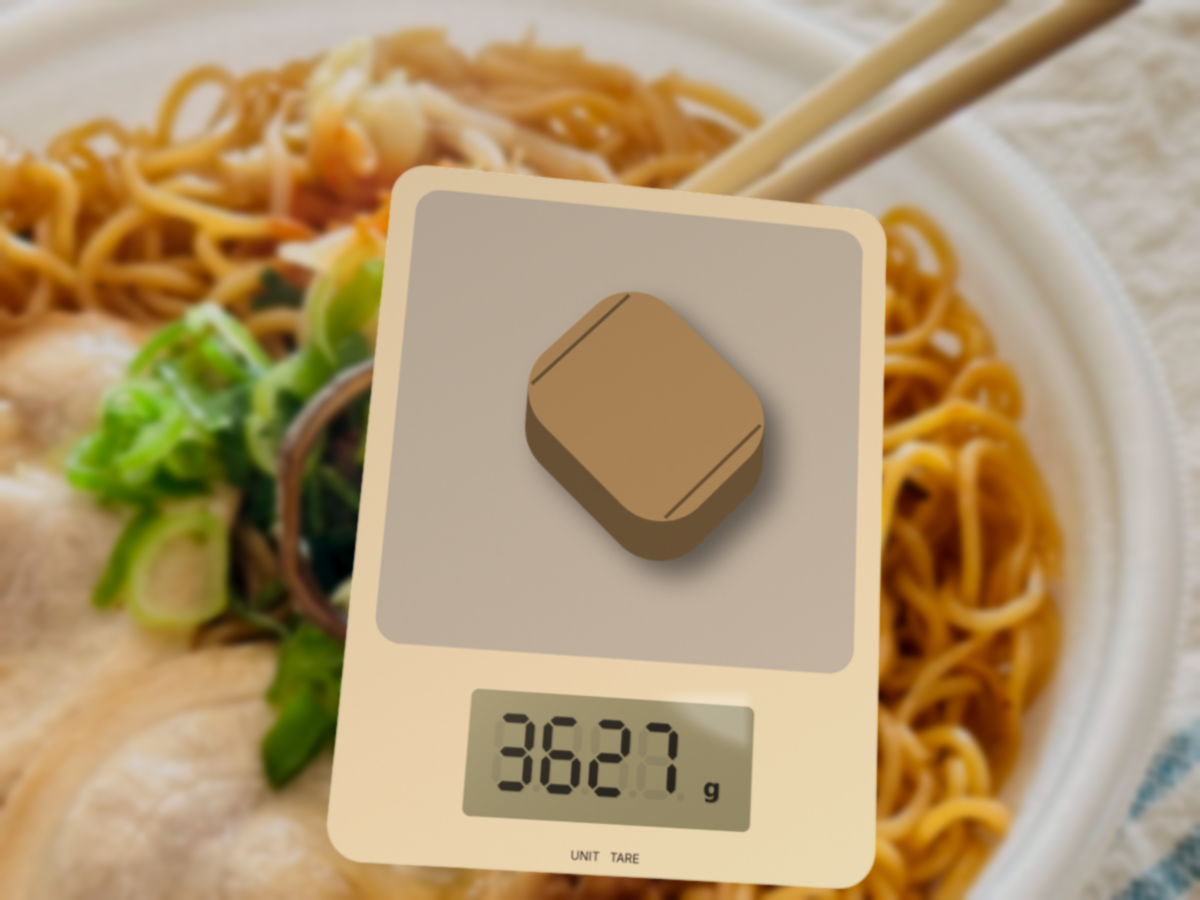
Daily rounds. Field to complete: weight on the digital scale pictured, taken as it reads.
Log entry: 3627 g
